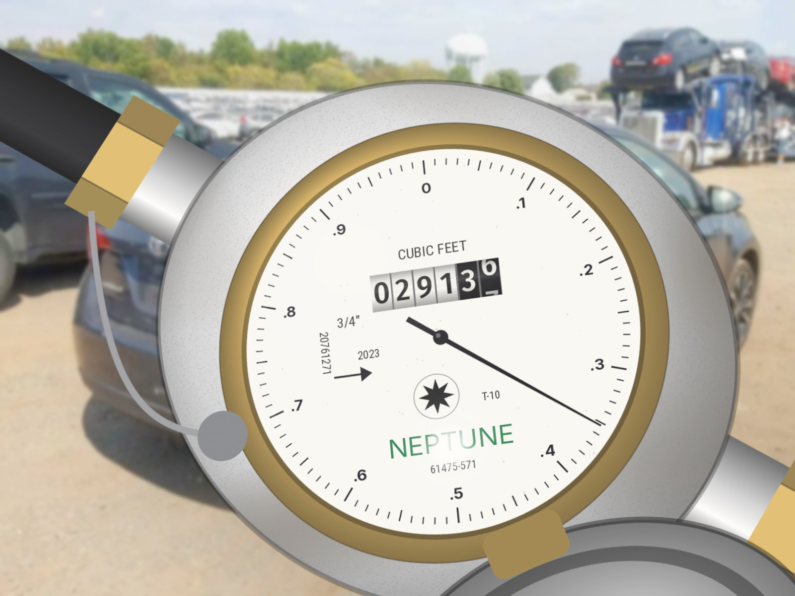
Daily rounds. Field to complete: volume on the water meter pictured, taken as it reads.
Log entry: 29136.35 ft³
